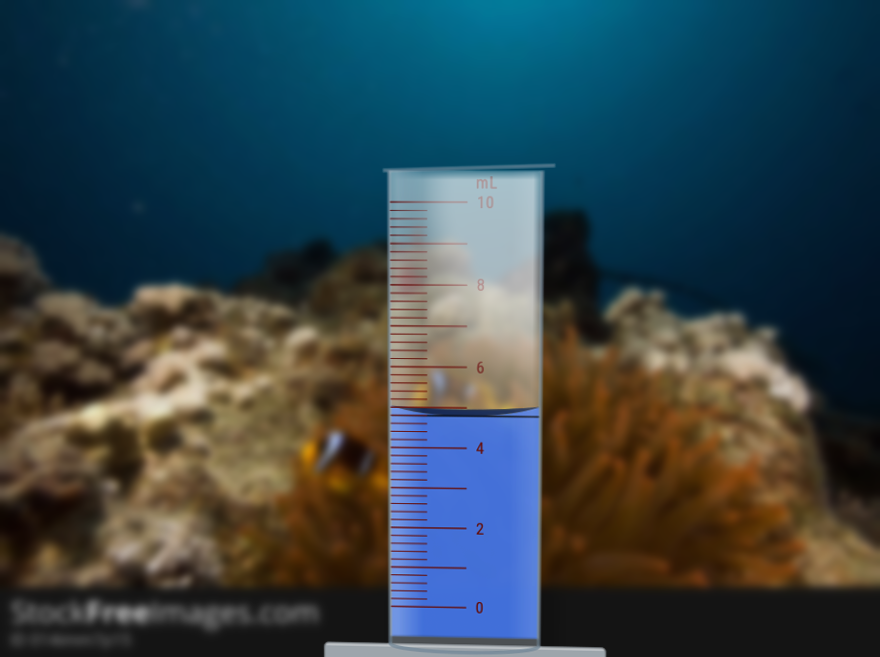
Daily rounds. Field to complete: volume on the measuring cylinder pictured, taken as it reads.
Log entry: 4.8 mL
